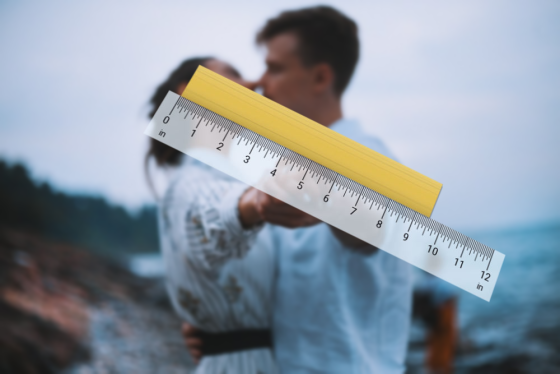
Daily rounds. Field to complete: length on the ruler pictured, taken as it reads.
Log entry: 9.5 in
